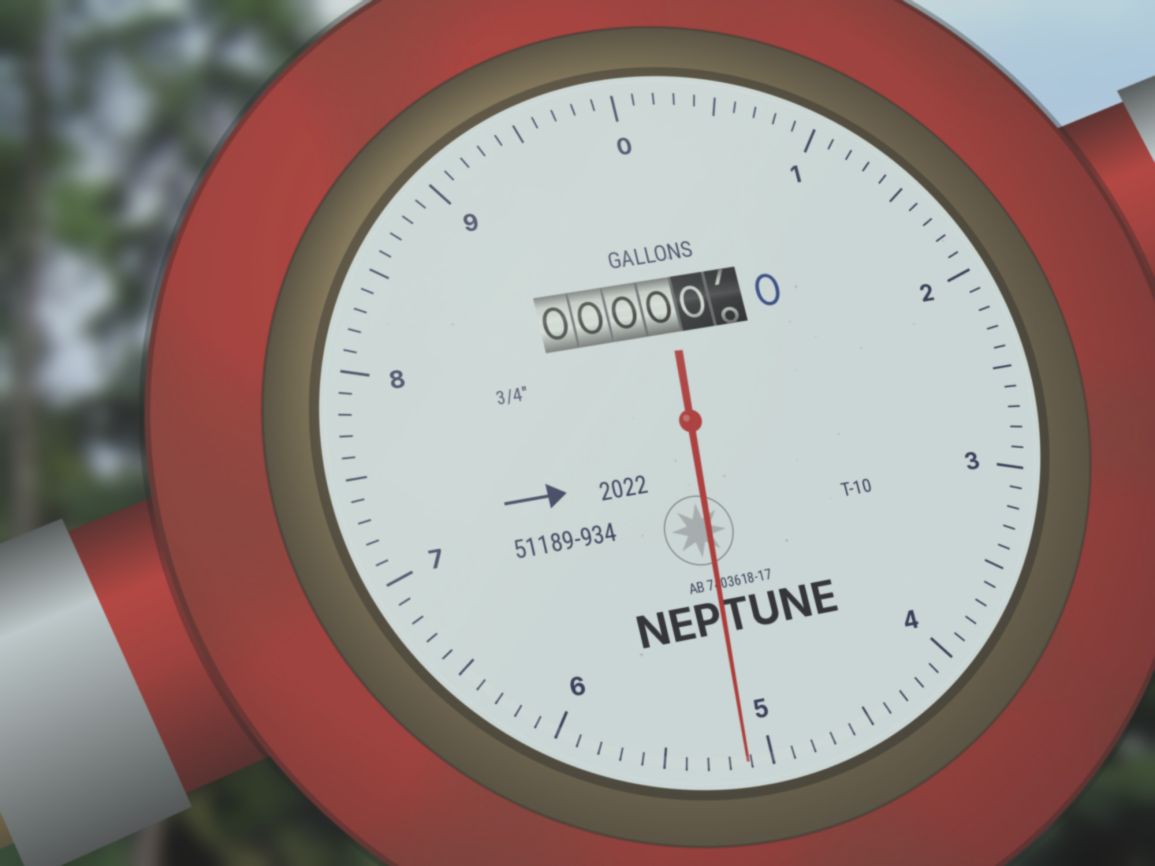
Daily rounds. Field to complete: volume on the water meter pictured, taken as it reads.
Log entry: 75.1 gal
